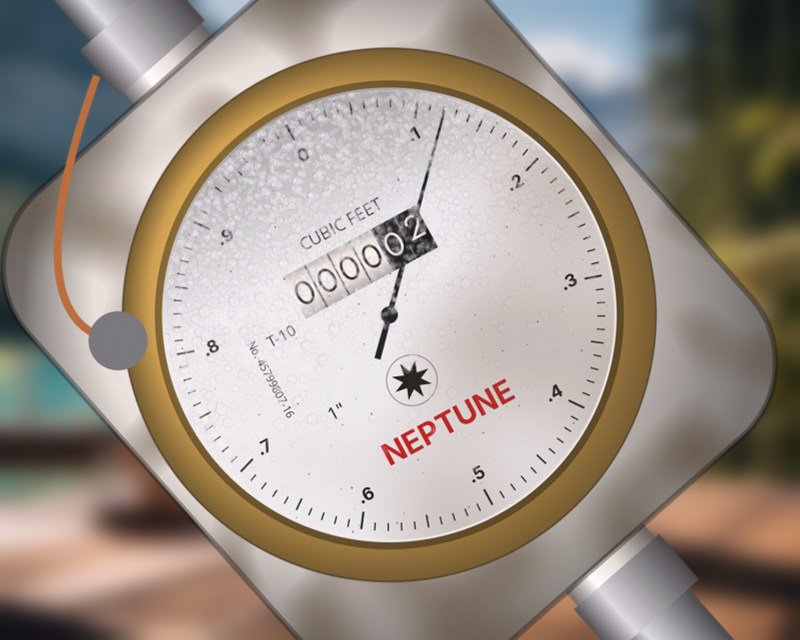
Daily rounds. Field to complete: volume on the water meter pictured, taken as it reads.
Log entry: 2.12 ft³
